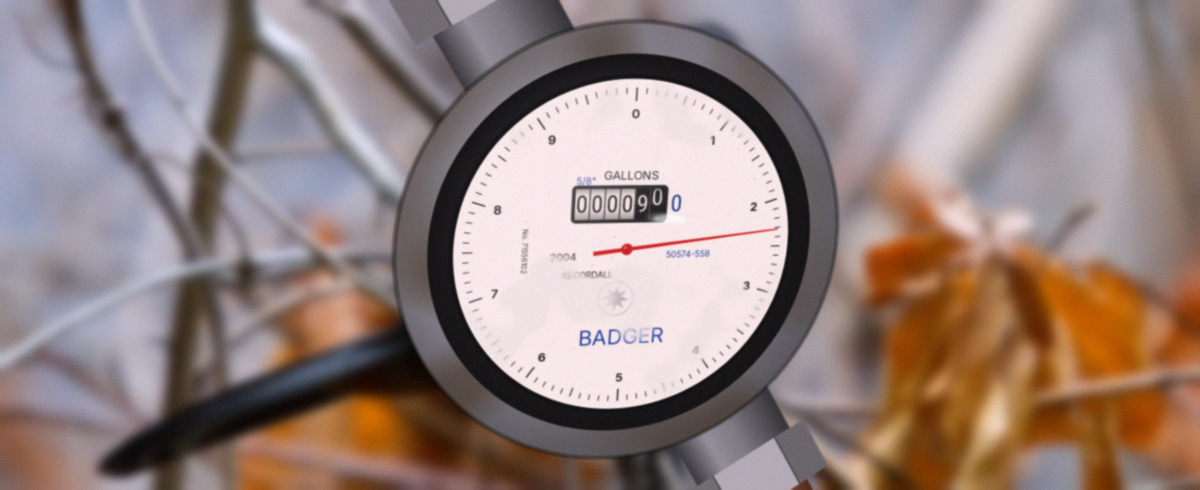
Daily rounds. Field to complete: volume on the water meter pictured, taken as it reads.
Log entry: 902.3 gal
